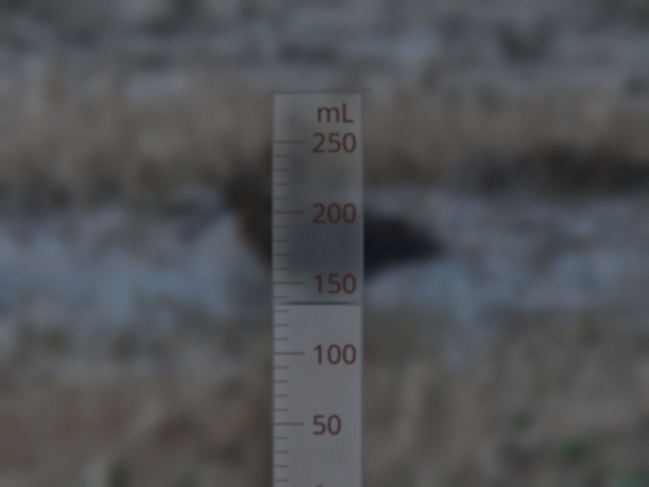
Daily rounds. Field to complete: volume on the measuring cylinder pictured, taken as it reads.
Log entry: 135 mL
